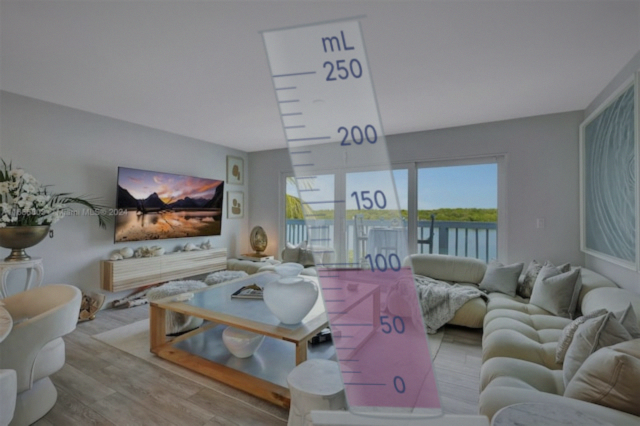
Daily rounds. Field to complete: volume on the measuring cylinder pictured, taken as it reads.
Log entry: 95 mL
